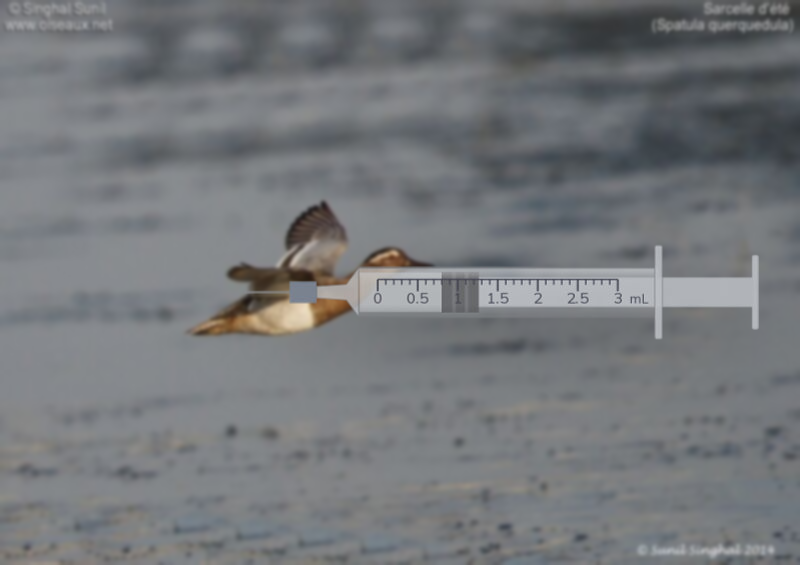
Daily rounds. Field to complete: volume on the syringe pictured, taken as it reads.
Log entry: 0.8 mL
